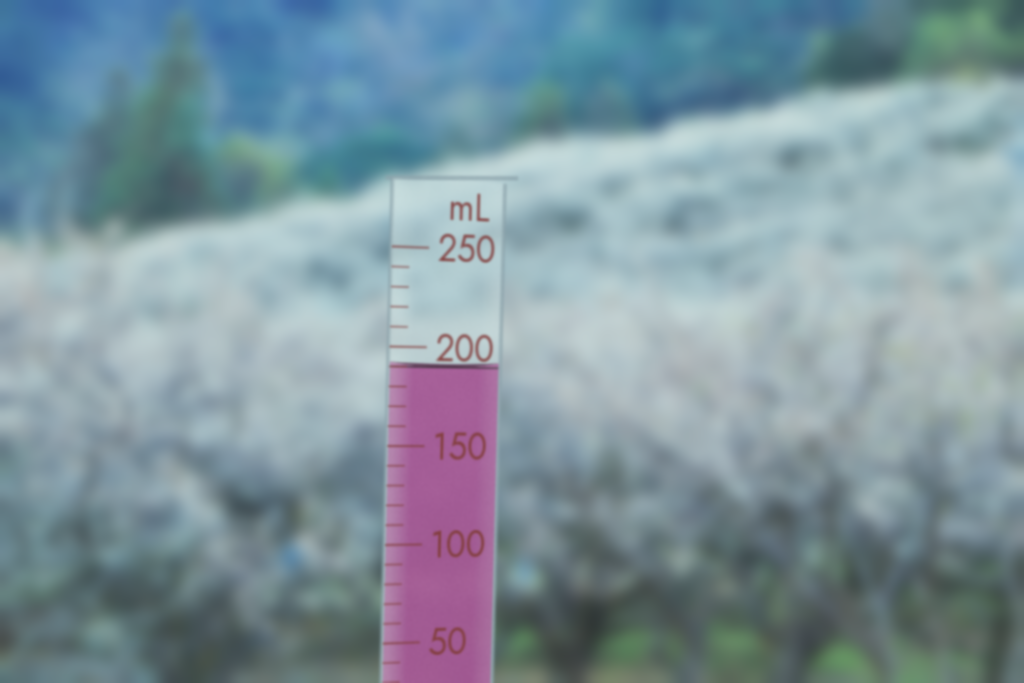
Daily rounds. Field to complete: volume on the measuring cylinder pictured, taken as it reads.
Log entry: 190 mL
